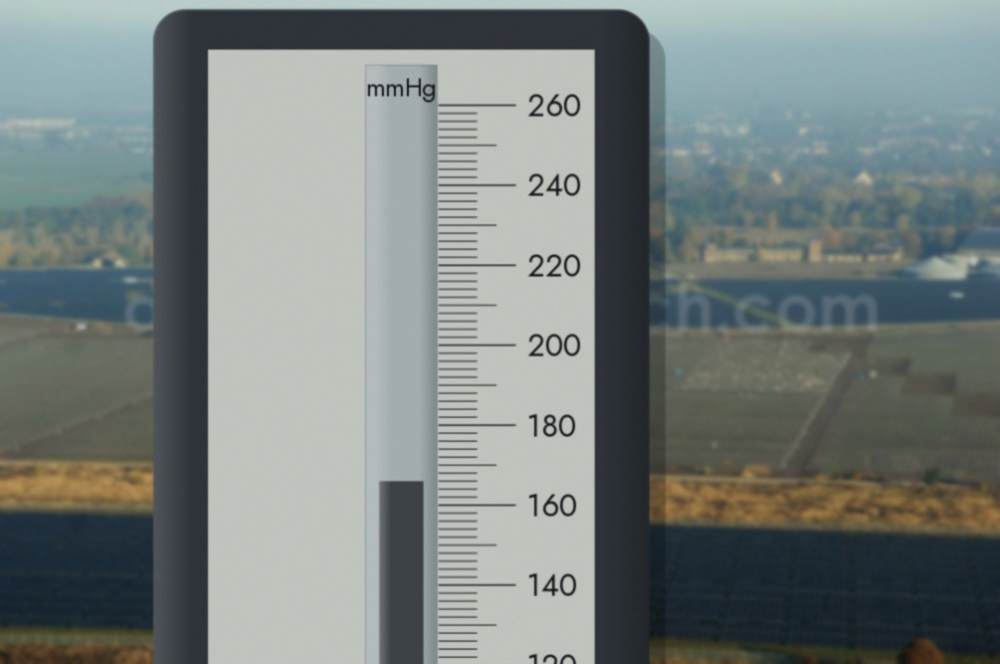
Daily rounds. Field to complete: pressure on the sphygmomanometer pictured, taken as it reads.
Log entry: 166 mmHg
